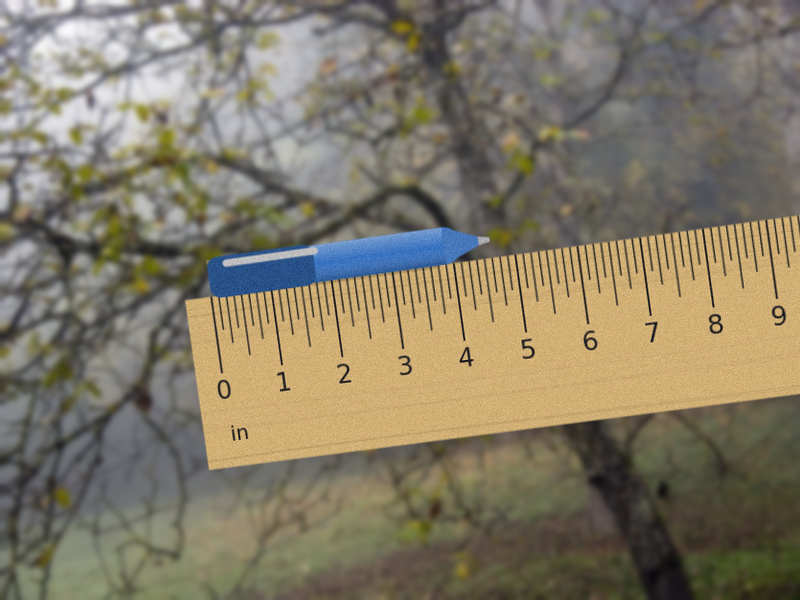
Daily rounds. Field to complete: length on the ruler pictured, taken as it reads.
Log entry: 4.625 in
